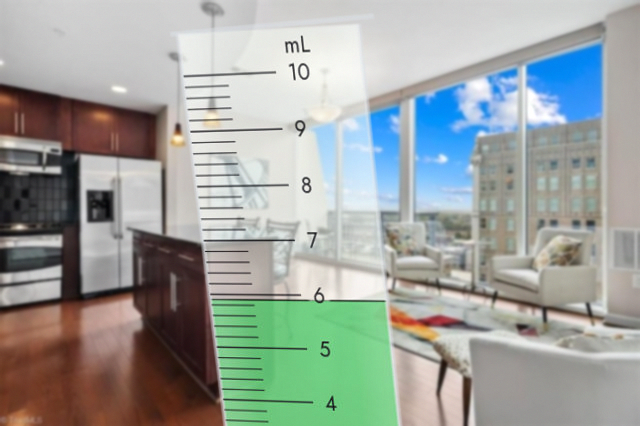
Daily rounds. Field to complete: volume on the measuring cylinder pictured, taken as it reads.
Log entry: 5.9 mL
